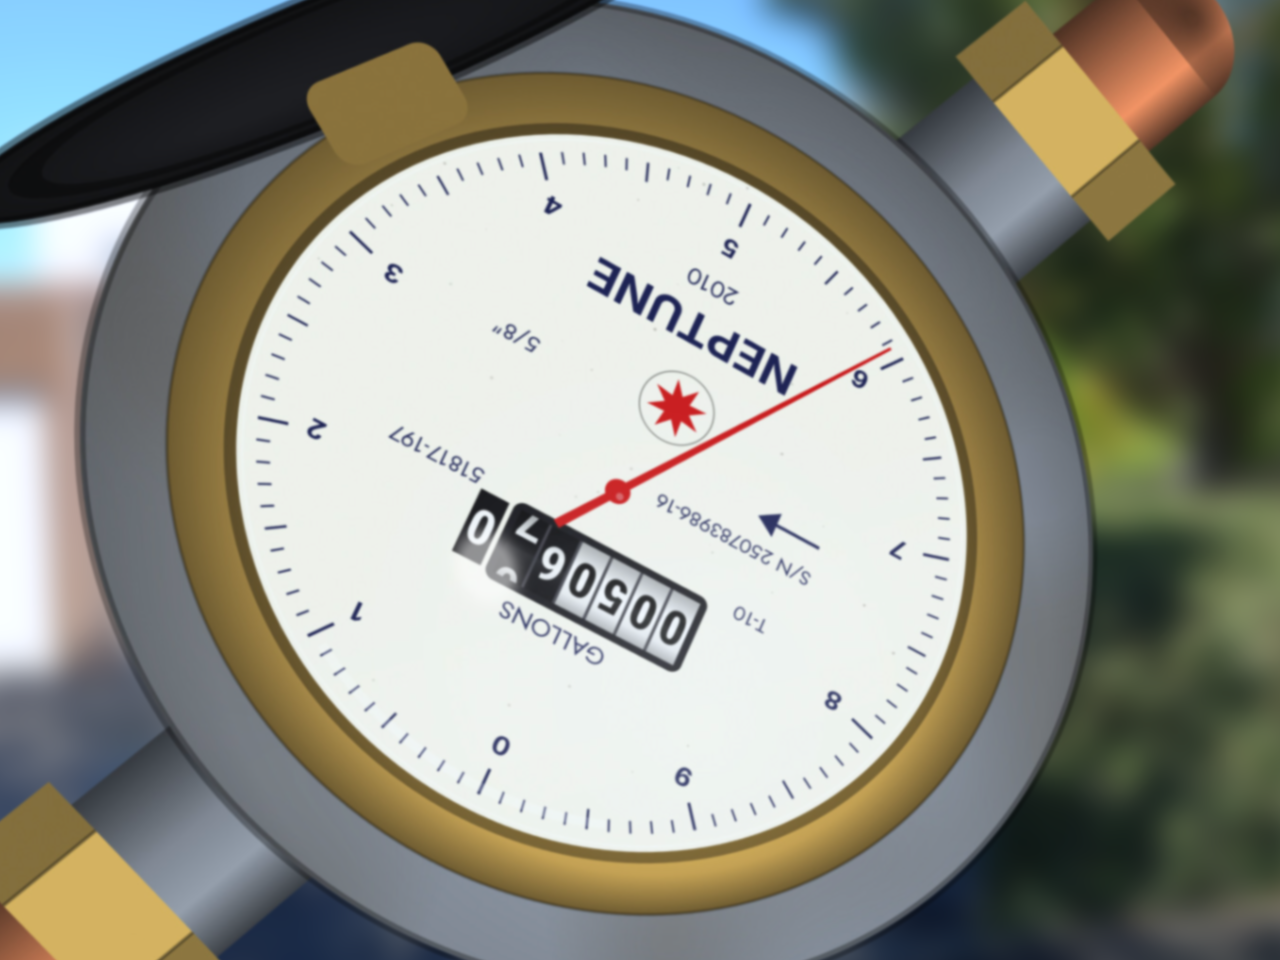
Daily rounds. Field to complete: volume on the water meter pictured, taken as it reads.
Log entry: 50665.9 gal
